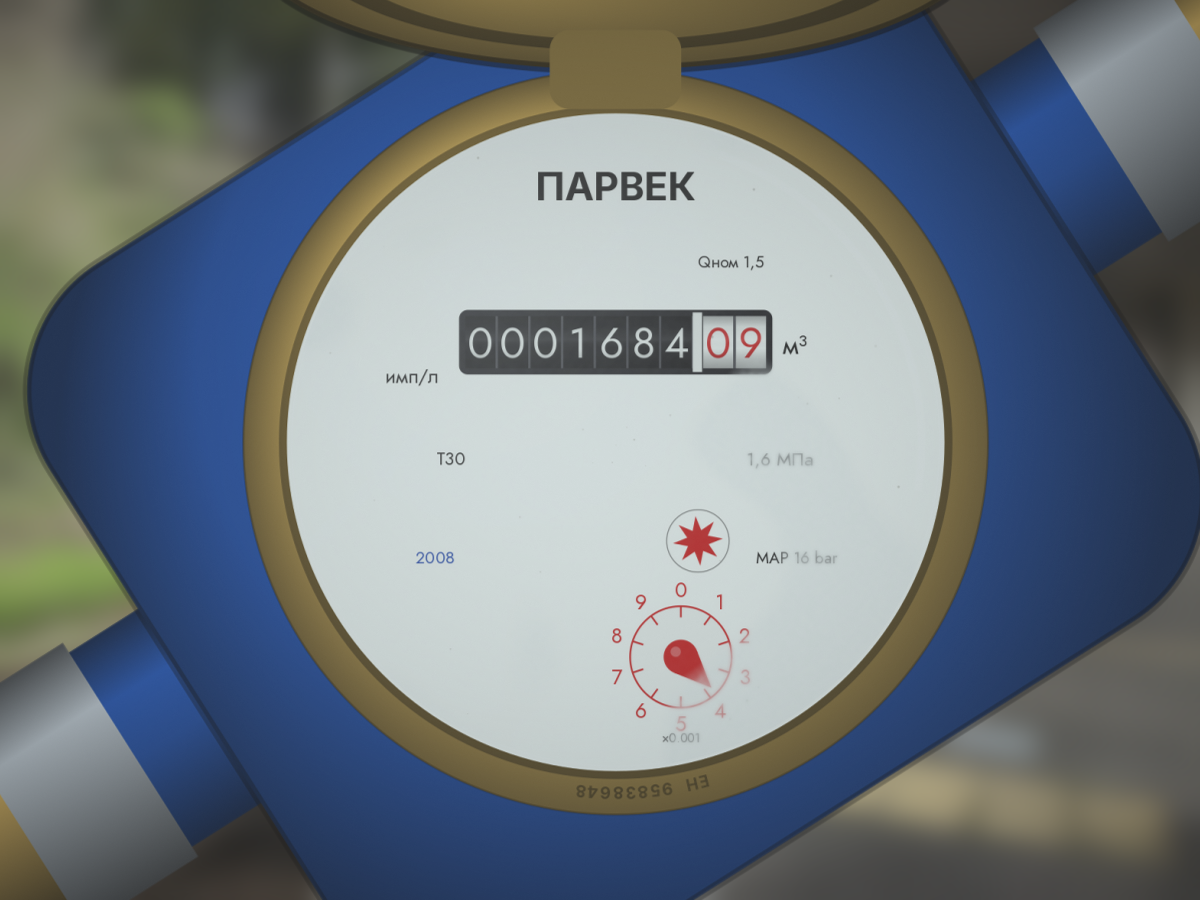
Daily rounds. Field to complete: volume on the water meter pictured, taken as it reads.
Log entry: 1684.093 m³
